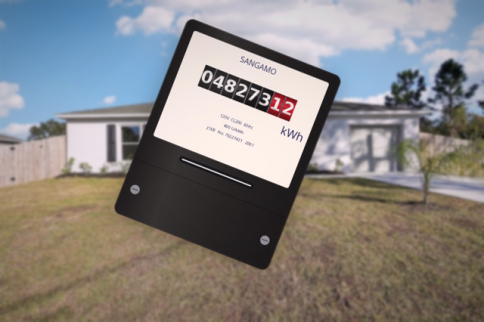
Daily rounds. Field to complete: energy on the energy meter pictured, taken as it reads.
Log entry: 48273.12 kWh
